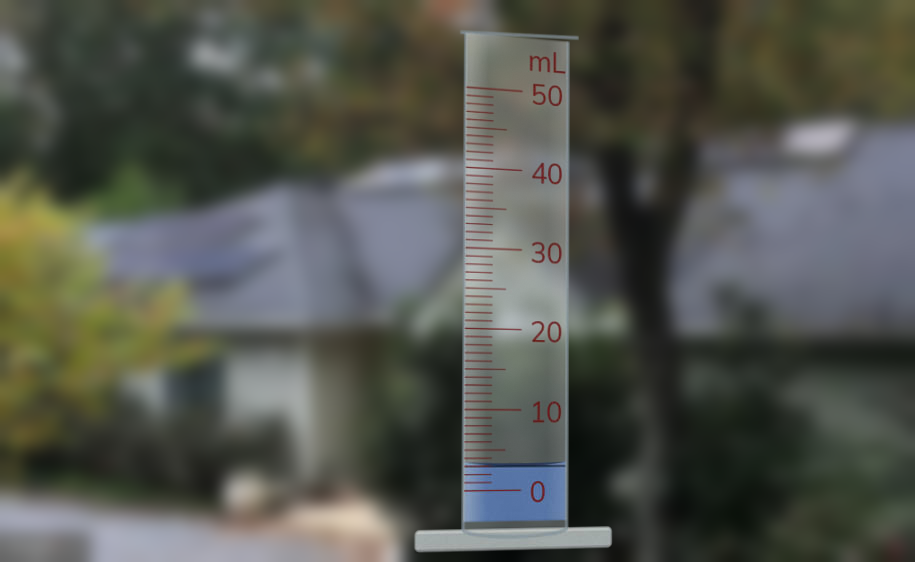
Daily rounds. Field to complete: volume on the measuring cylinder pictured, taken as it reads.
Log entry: 3 mL
